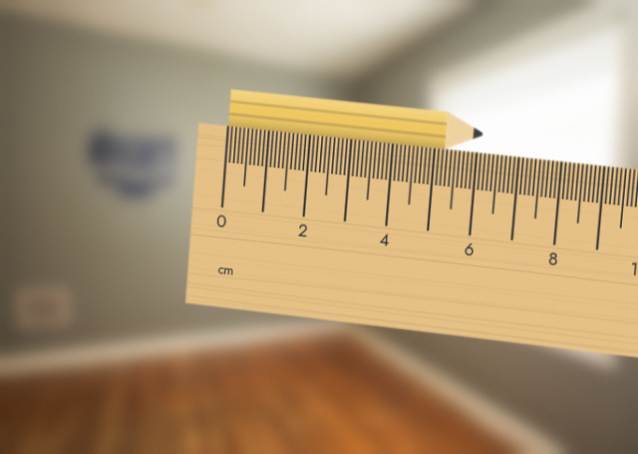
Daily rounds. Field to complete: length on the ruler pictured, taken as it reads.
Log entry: 6.1 cm
